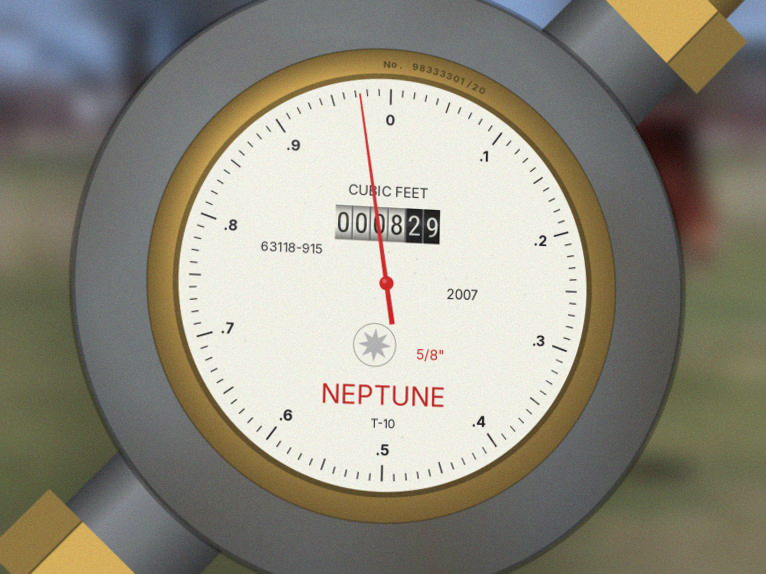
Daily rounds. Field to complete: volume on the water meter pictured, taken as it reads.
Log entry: 828.97 ft³
